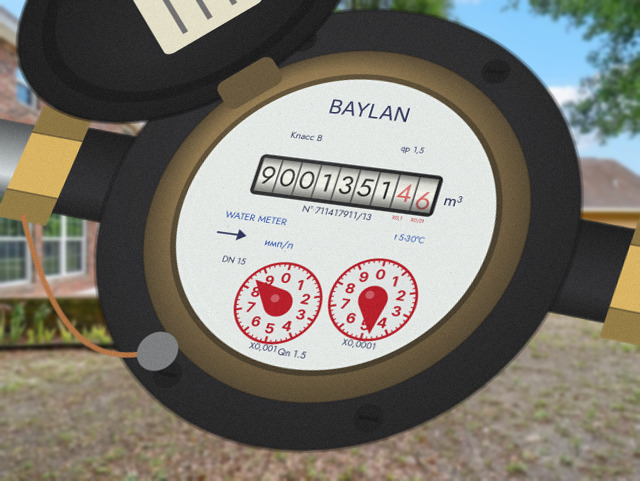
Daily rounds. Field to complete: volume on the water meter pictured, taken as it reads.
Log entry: 9001351.4584 m³
